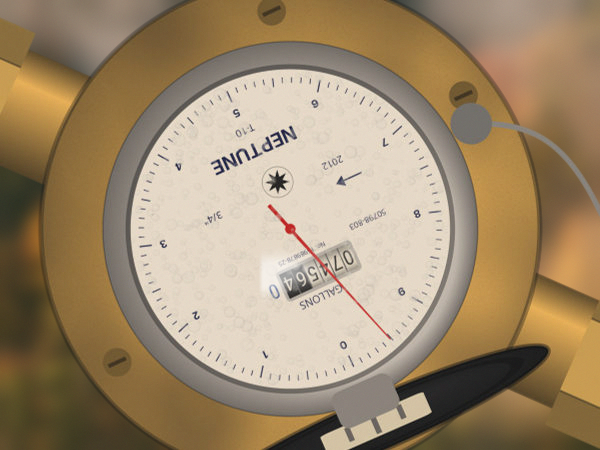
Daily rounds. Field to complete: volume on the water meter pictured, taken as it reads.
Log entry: 745639.5 gal
